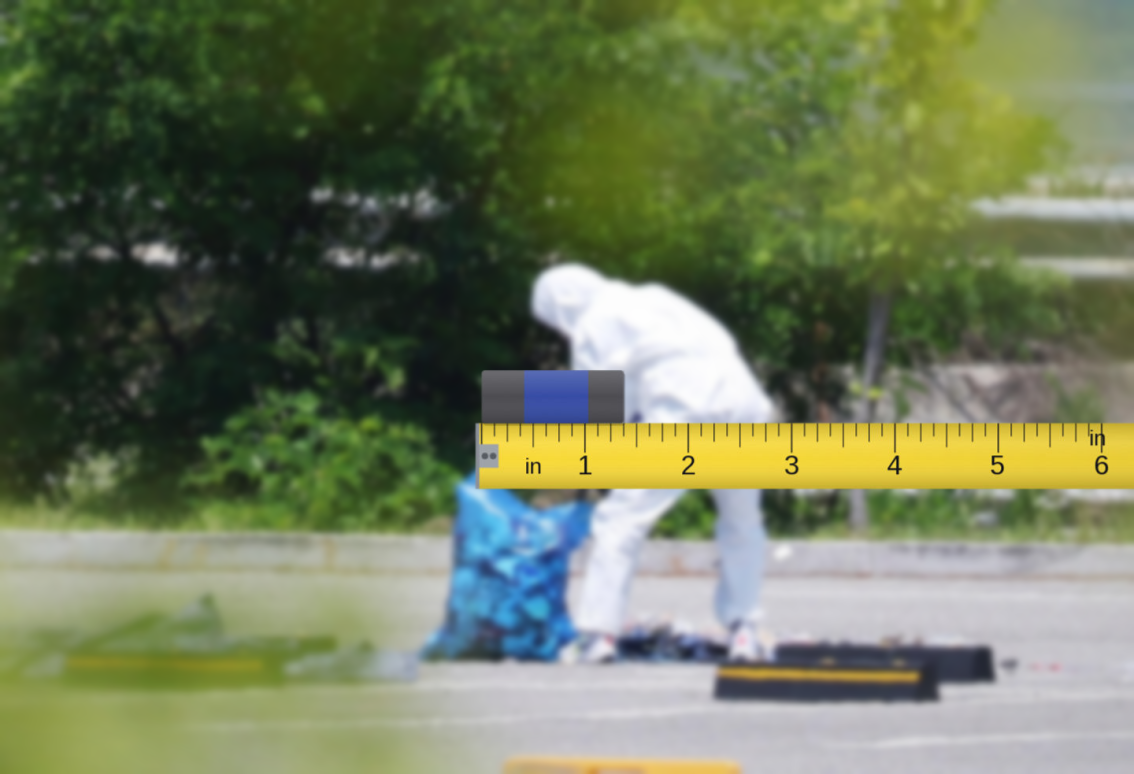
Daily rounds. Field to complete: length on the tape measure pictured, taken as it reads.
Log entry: 1.375 in
